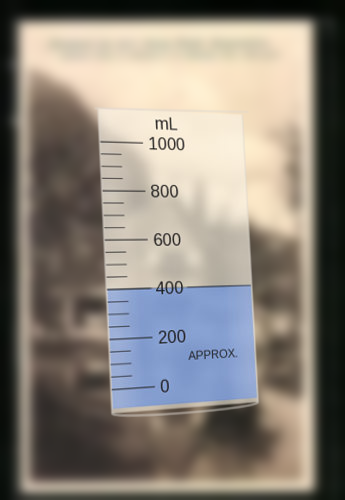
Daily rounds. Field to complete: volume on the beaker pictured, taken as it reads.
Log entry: 400 mL
